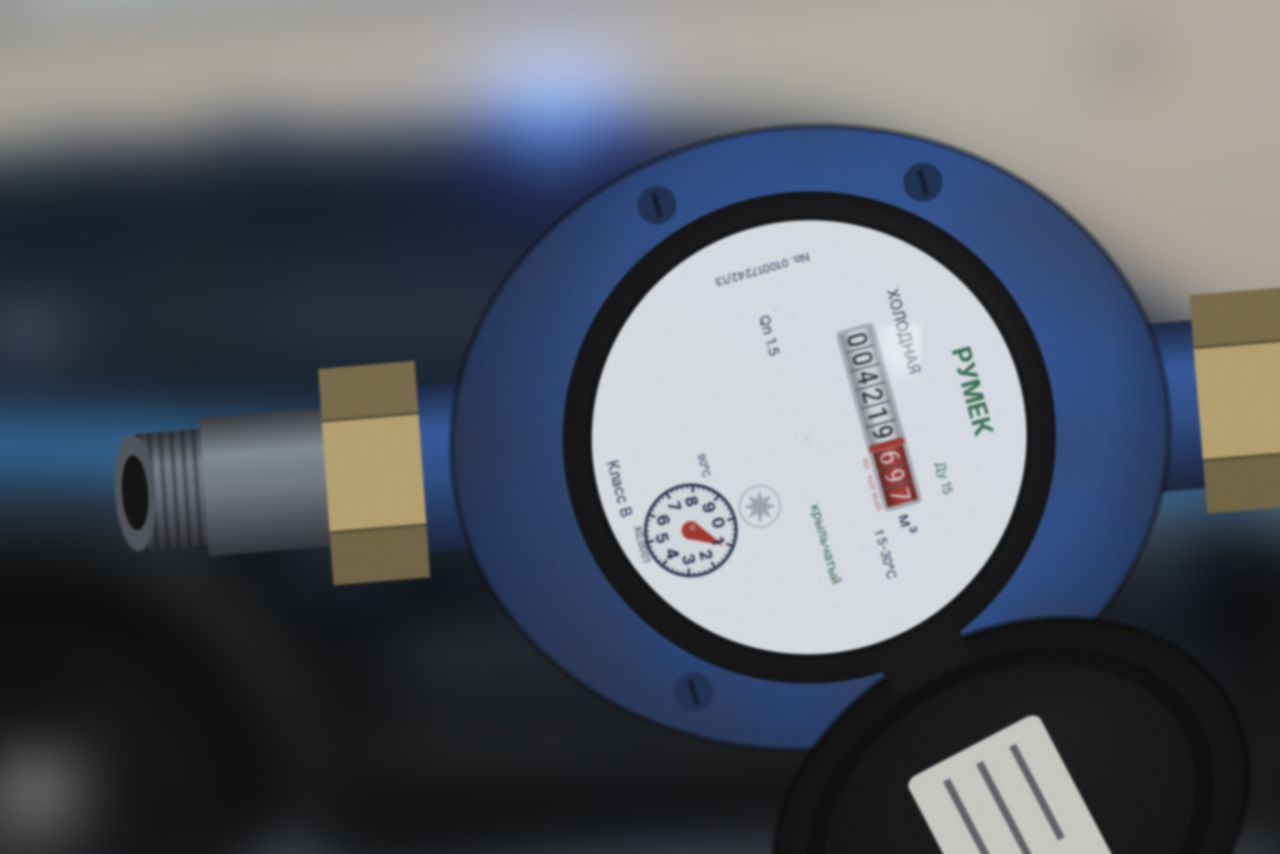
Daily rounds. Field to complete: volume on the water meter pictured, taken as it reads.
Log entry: 4219.6971 m³
